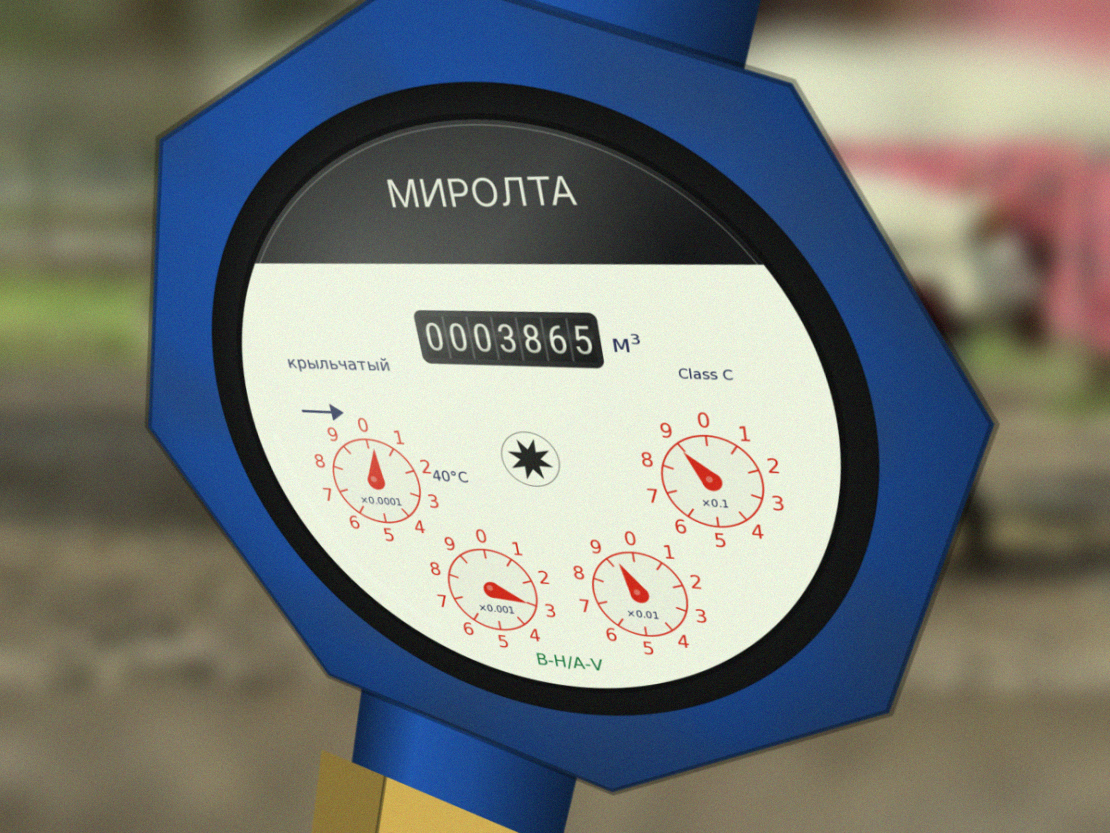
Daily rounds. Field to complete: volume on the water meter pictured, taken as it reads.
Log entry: 3865.8930 m³
